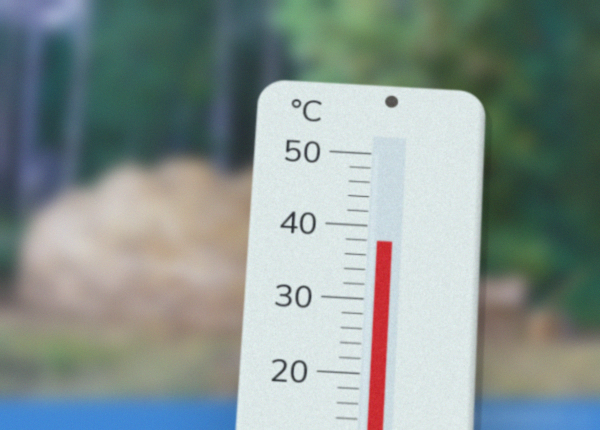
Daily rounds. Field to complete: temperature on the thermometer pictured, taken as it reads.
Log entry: 38 °C
